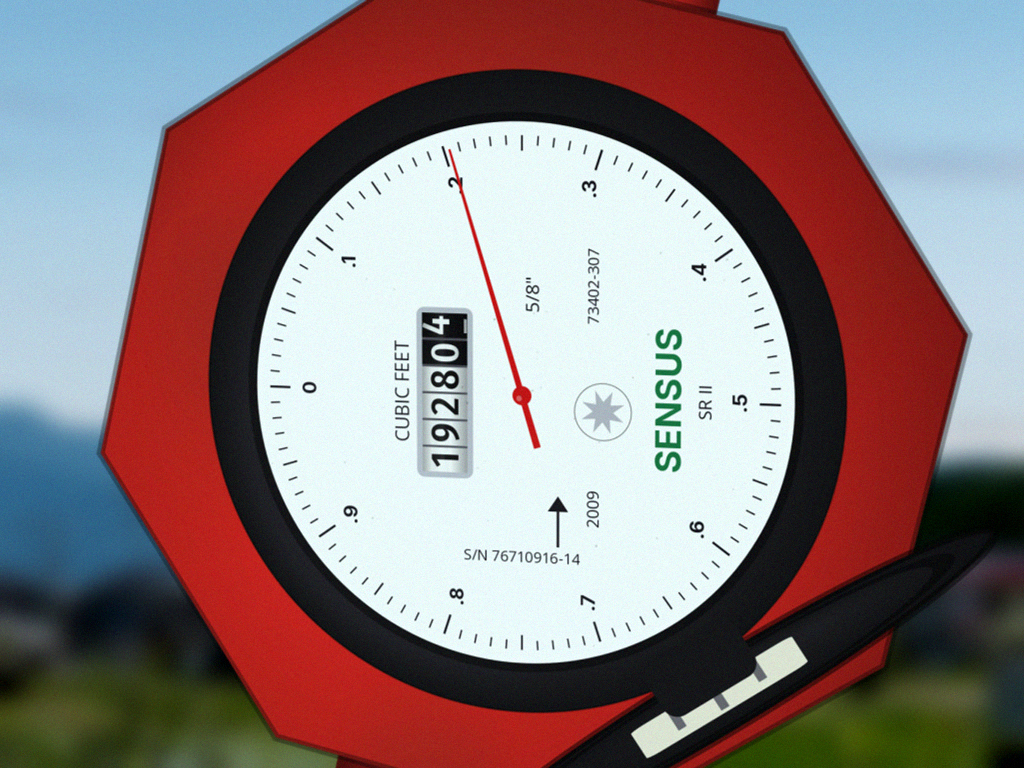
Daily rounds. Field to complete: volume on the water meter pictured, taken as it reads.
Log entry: 192804.20 ft³
